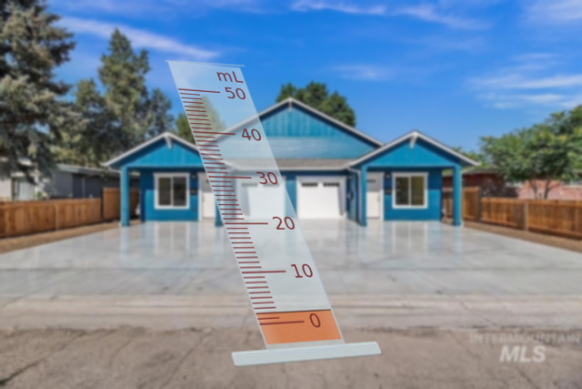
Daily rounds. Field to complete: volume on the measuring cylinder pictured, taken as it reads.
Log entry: 2 mL
